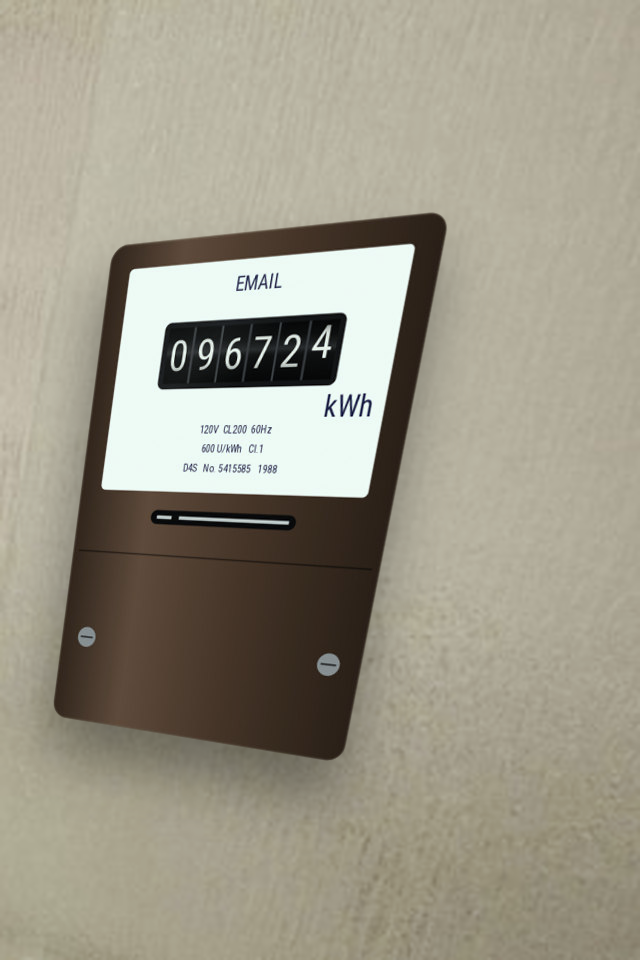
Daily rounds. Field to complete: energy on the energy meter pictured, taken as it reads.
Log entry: 96724 kWh
